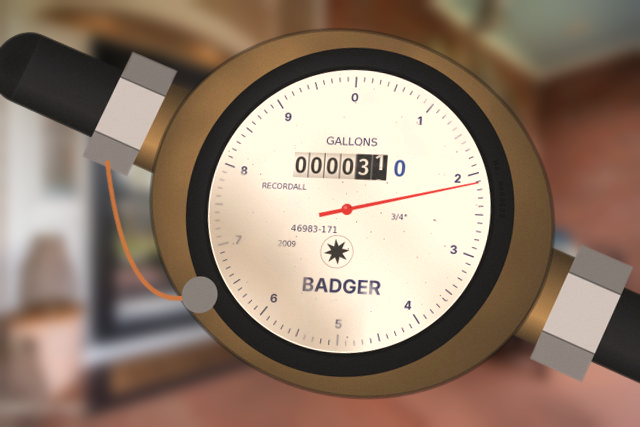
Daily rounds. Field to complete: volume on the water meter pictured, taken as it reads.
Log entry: 312.1 gal
